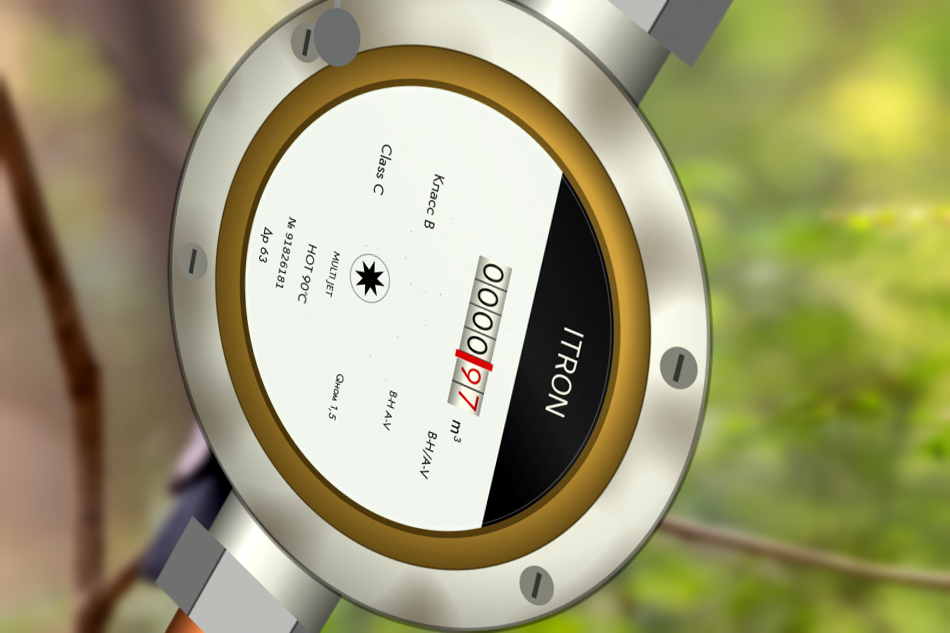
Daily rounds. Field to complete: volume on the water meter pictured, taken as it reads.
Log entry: 0.97 m³
